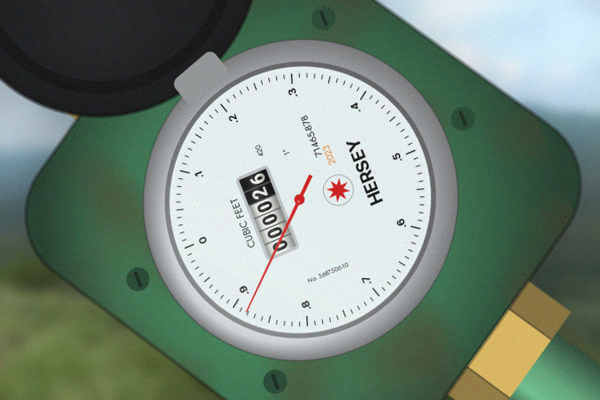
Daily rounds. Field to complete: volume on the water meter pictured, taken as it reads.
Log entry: 25.88 ft³
